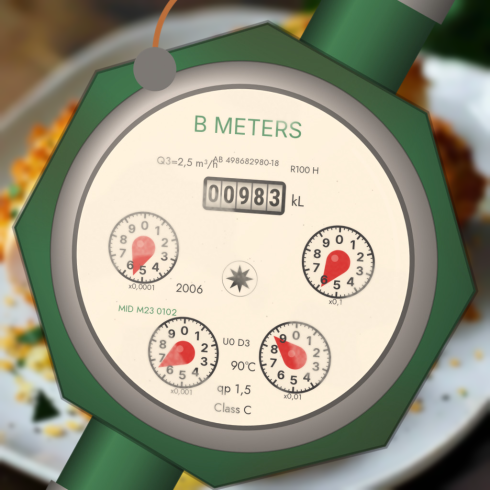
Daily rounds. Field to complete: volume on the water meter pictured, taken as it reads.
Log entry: 983.5865 kL
